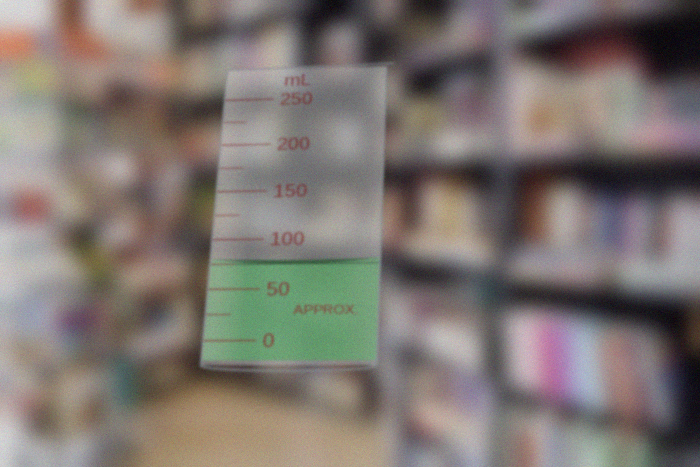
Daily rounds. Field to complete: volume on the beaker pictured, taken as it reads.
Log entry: 75 mL
